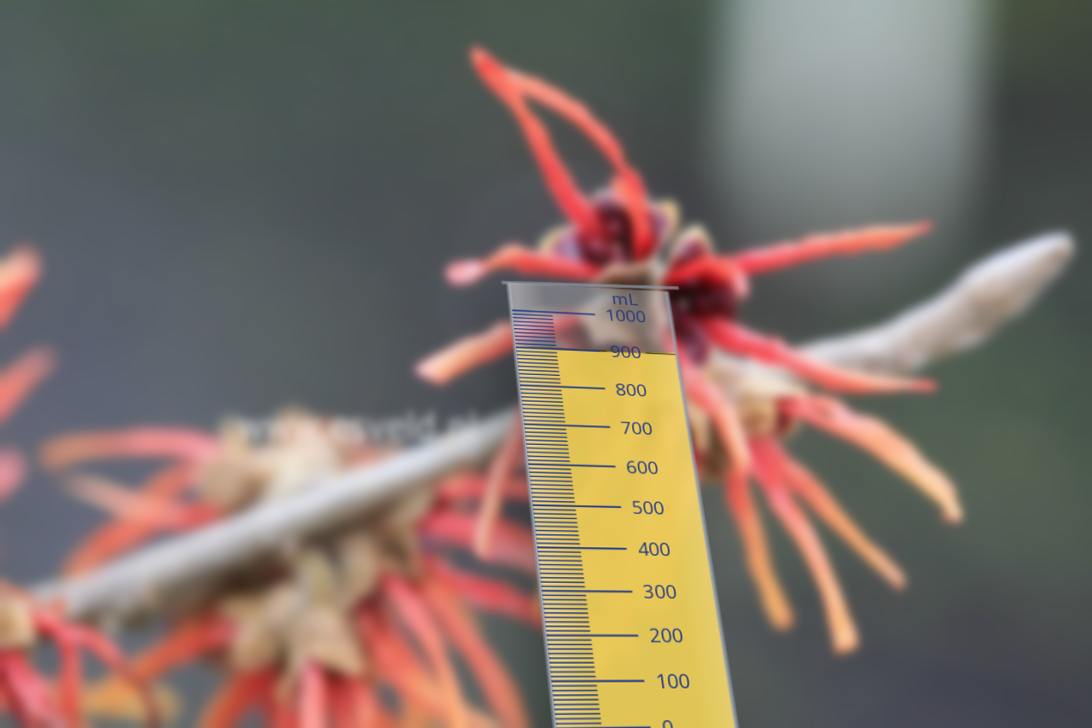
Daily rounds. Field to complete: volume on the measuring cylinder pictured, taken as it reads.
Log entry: 900 mL
